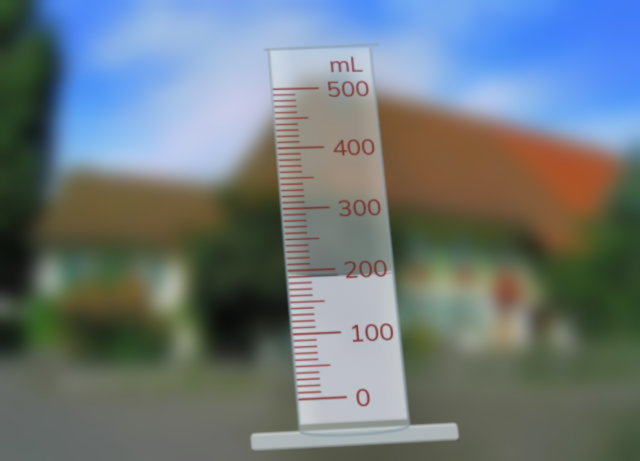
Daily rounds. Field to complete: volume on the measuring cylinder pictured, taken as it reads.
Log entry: 190 mL
